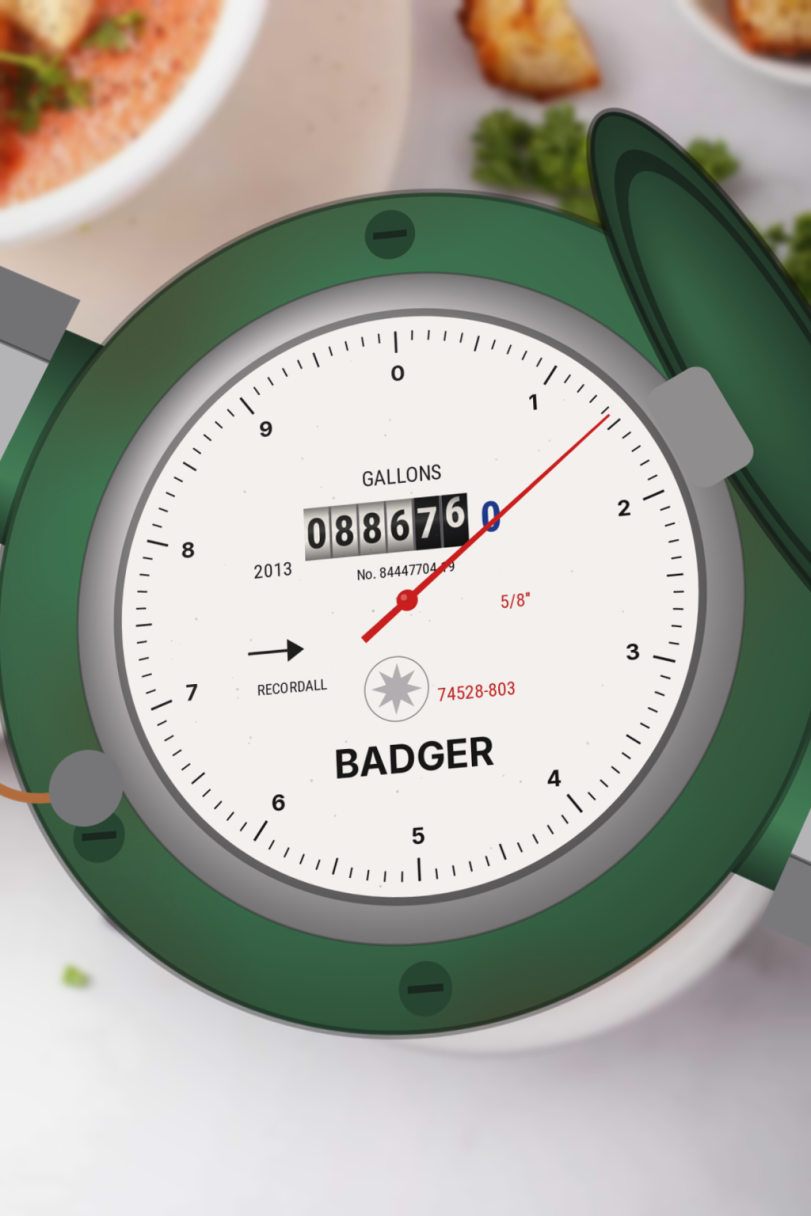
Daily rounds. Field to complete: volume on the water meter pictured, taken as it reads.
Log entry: 886761.4 gal
